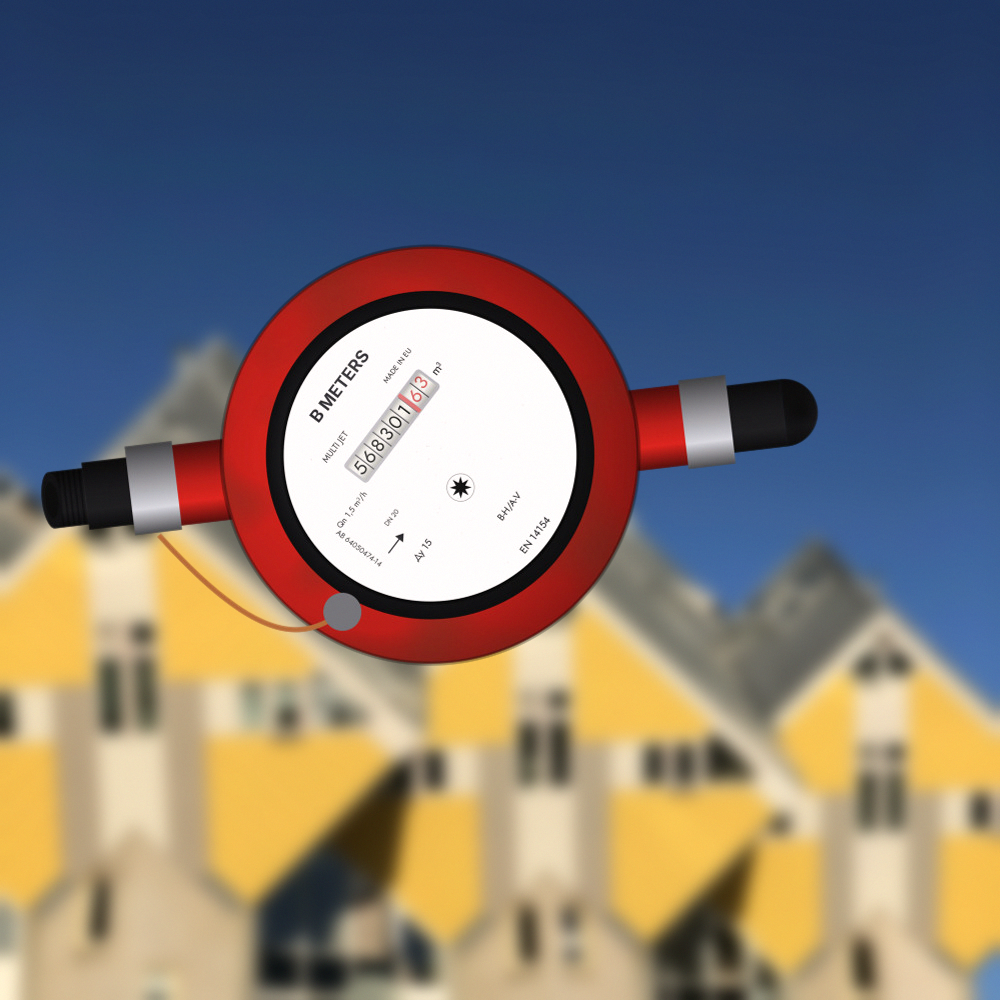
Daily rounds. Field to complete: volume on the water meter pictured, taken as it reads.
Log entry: 568301.63 m³
